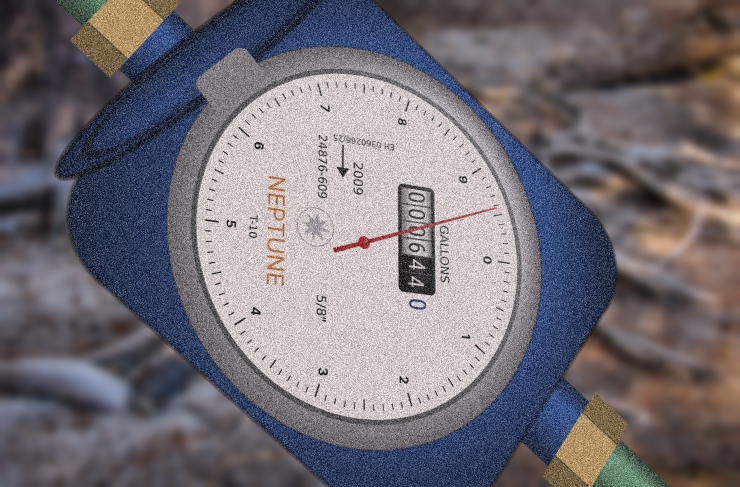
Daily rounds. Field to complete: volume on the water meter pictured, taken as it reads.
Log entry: 6439.4 gal
